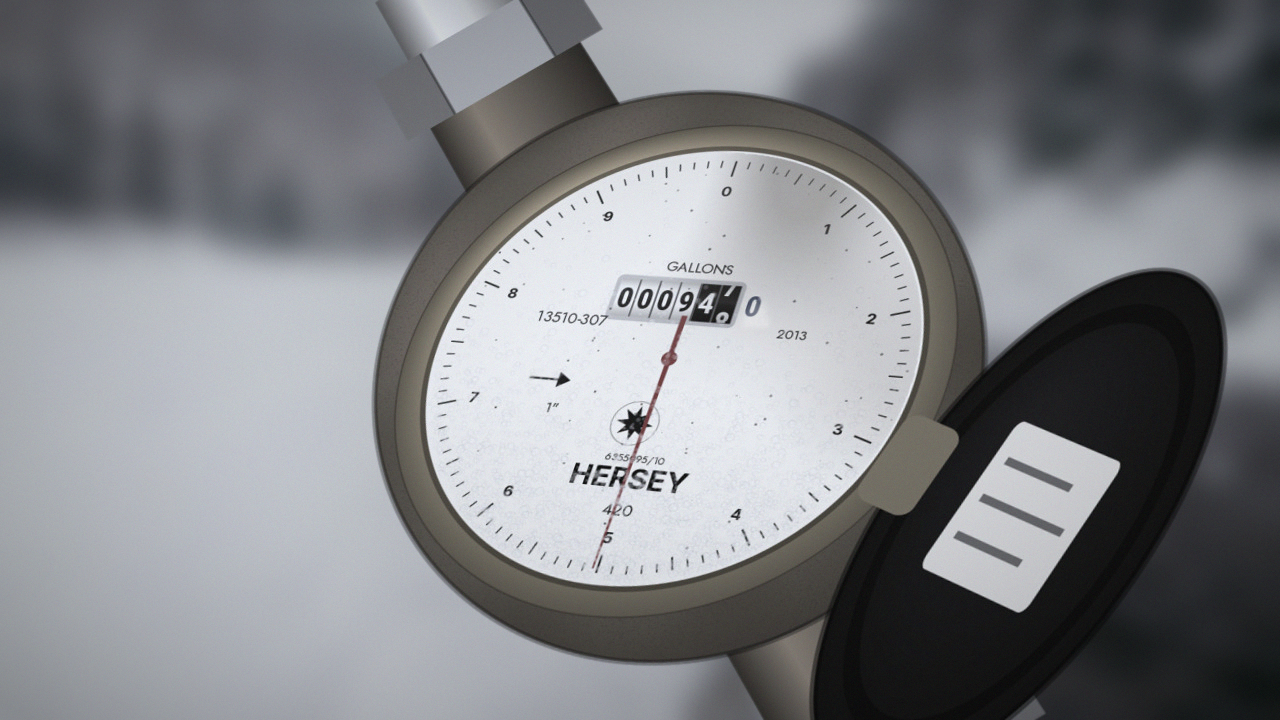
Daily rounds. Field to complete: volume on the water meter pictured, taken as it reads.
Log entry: 9475.0 gal
